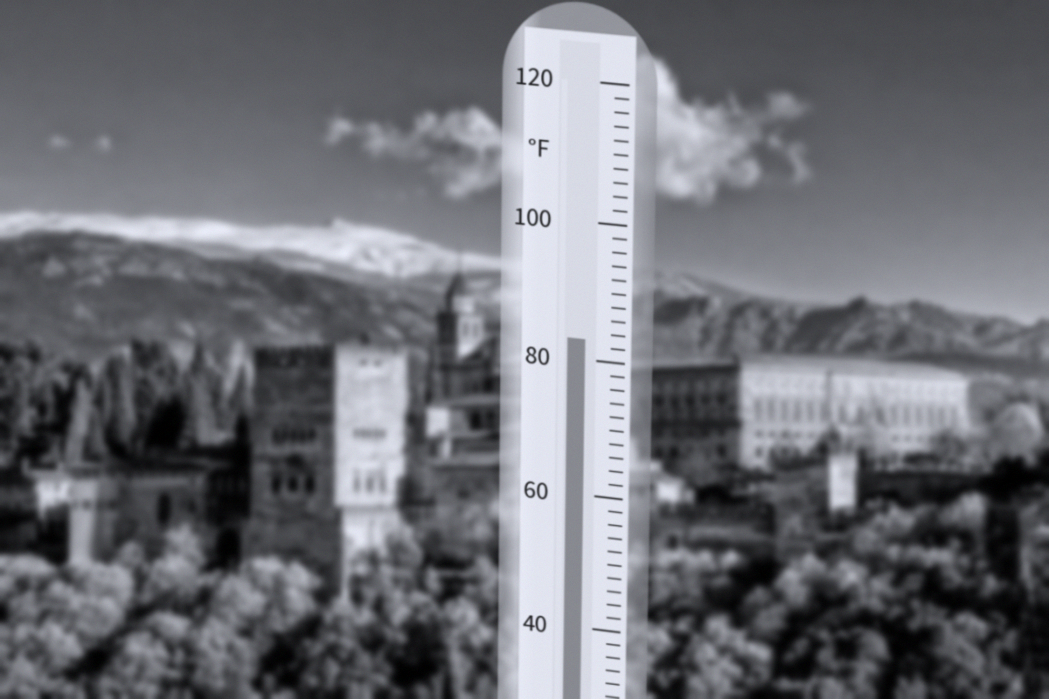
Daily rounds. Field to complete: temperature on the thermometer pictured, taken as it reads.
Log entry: 83 °F
